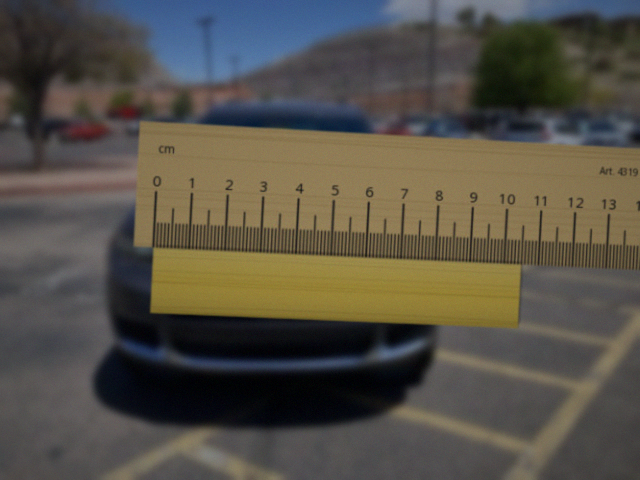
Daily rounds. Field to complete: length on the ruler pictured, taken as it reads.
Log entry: 10.5 cm
